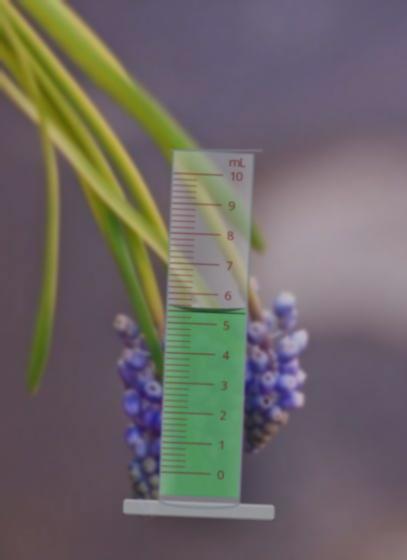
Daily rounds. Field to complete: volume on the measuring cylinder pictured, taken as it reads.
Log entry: 5.4 mL
